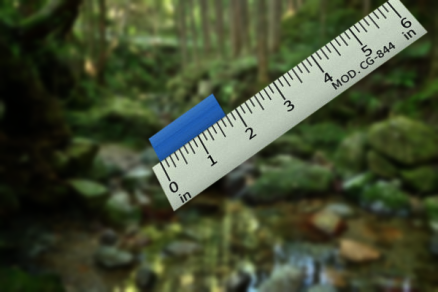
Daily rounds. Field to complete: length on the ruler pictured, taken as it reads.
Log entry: 1.75 in
